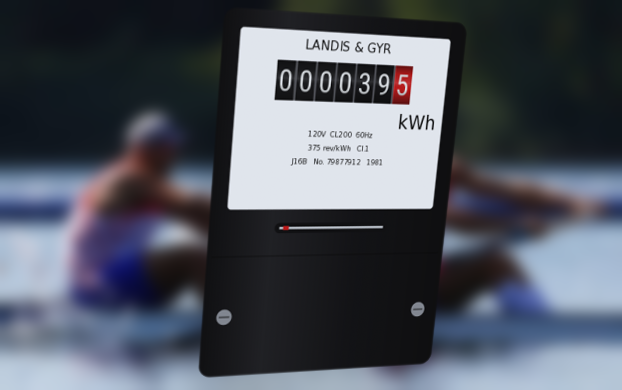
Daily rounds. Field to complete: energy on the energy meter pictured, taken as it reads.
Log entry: 39.5 kWh
